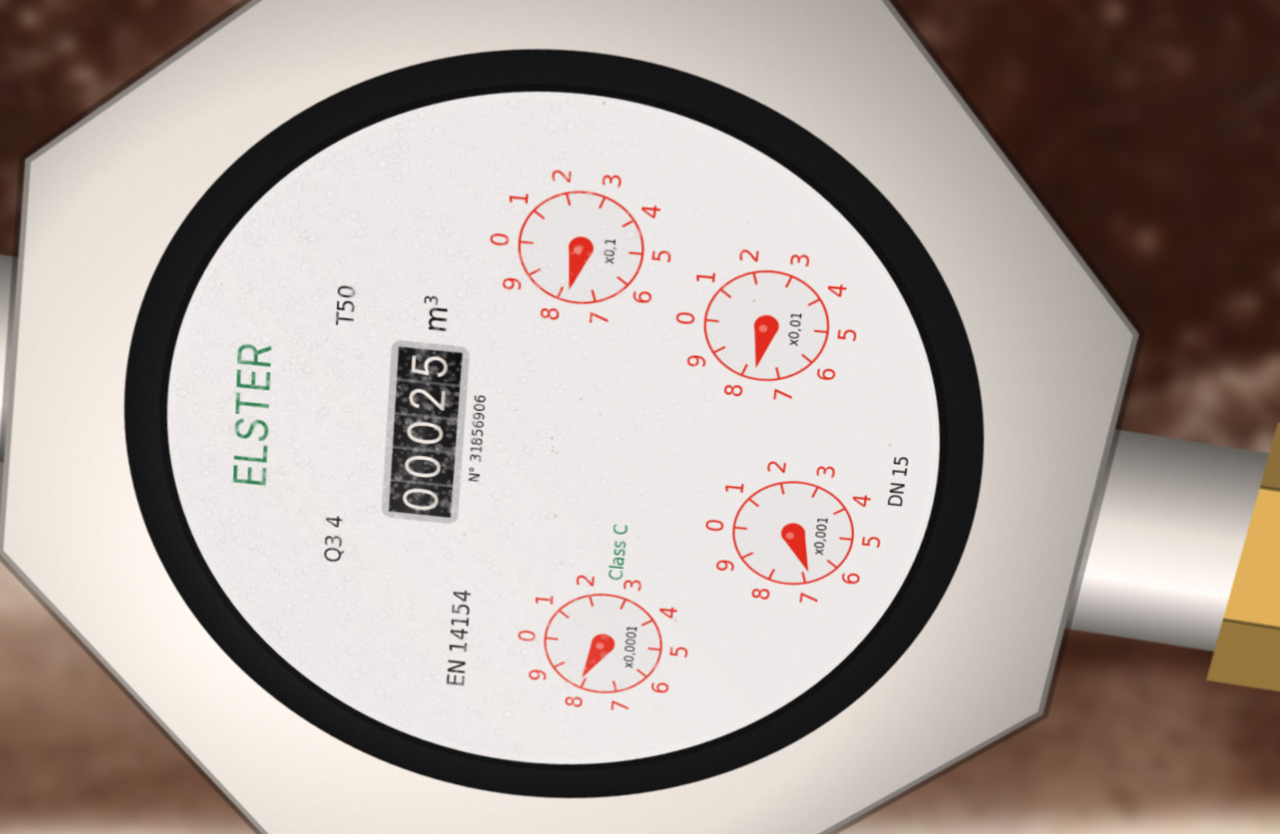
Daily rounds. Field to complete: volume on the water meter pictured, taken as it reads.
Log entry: 25.7768 m³
